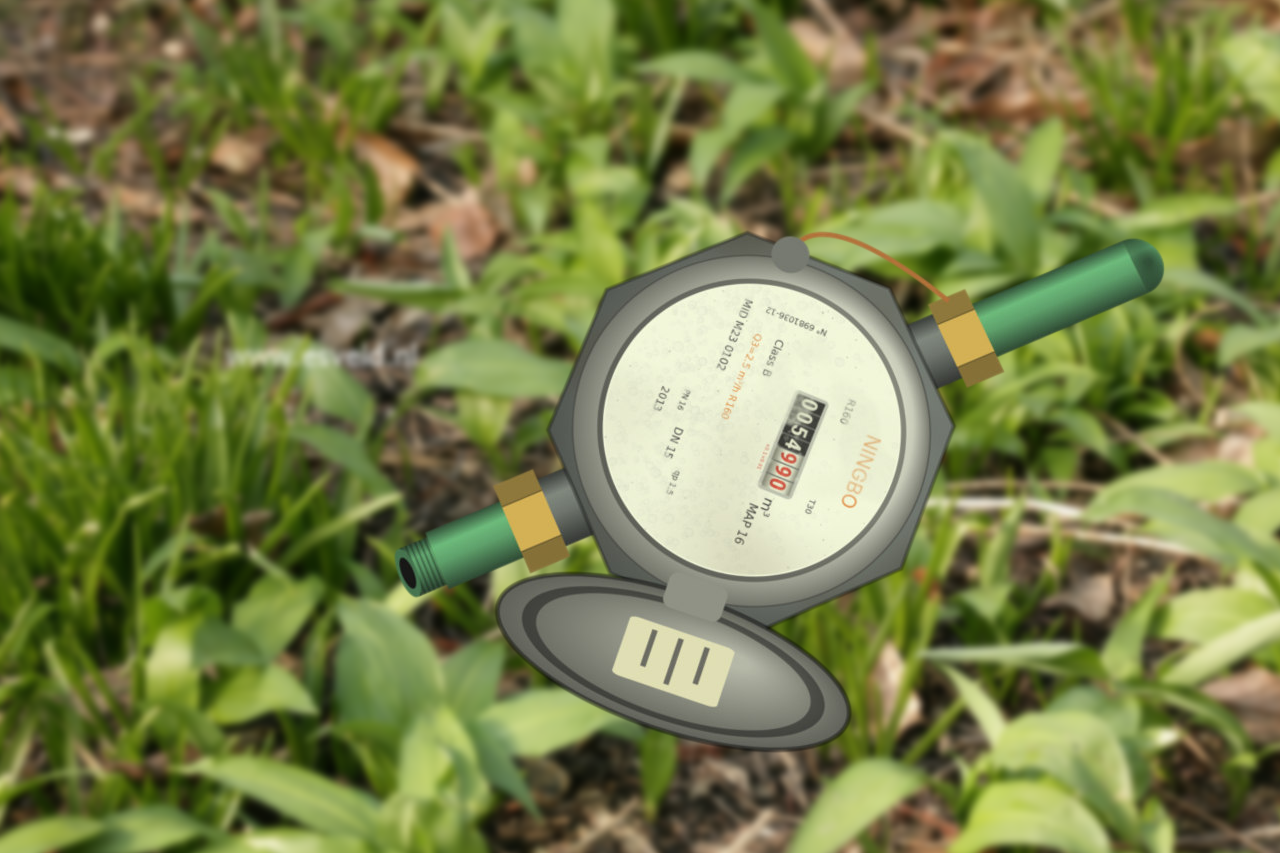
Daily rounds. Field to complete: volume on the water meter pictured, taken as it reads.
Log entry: 54.990 m³
